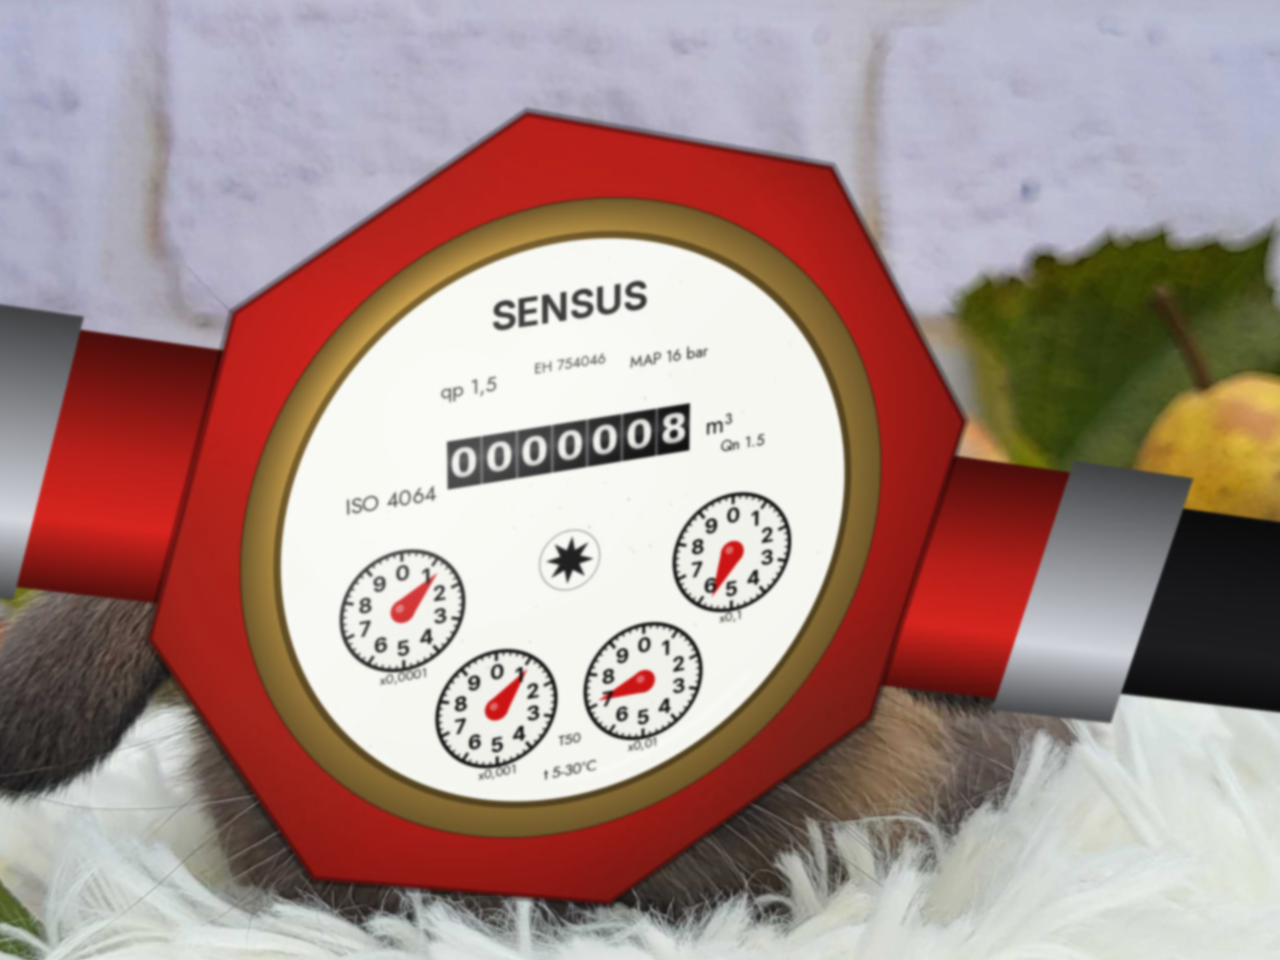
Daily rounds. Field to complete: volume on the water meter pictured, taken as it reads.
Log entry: 8.5711 m³
